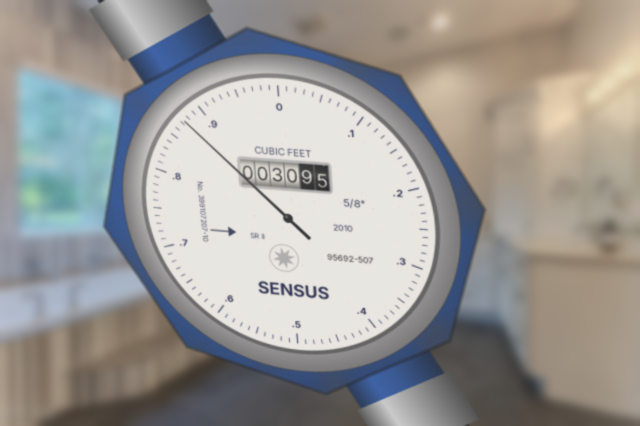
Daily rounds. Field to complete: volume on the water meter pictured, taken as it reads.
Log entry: 3094.87 ft³
